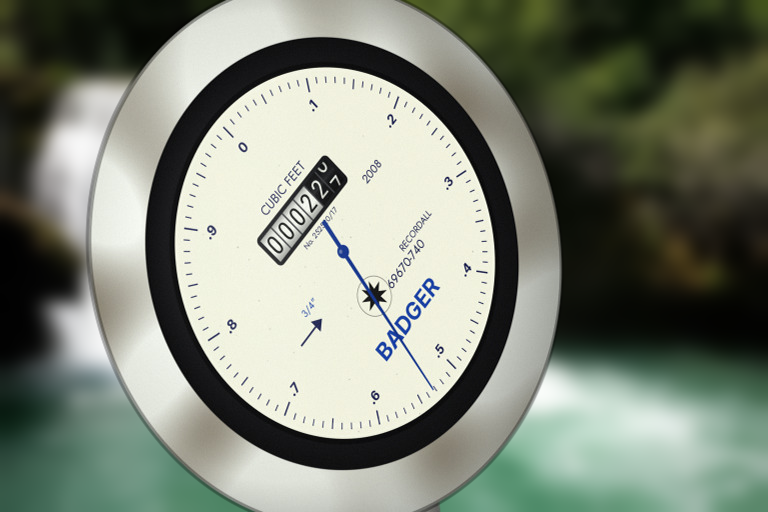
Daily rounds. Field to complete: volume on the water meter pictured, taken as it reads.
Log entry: 226.53 ft³
